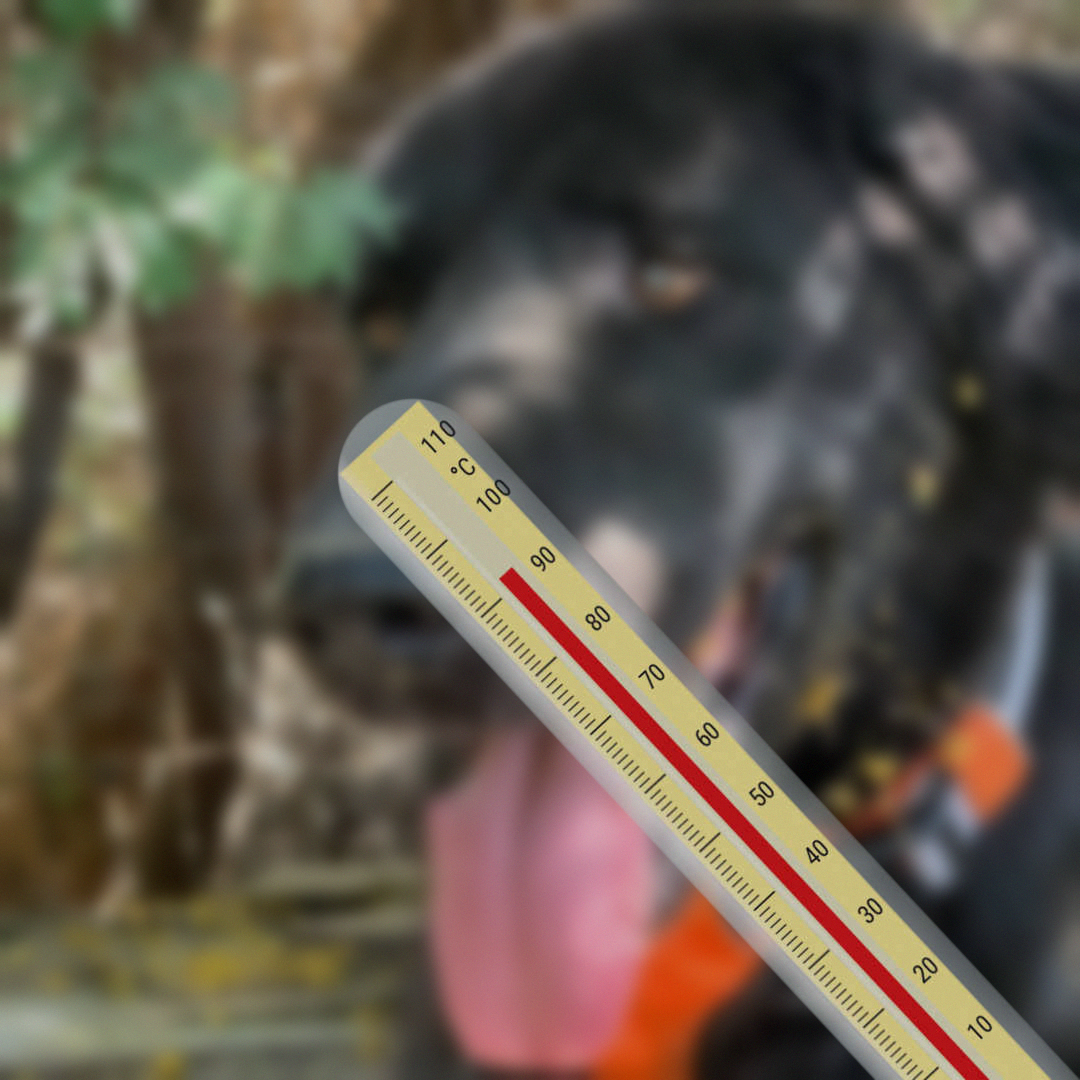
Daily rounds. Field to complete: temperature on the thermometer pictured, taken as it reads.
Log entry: 92 °C
